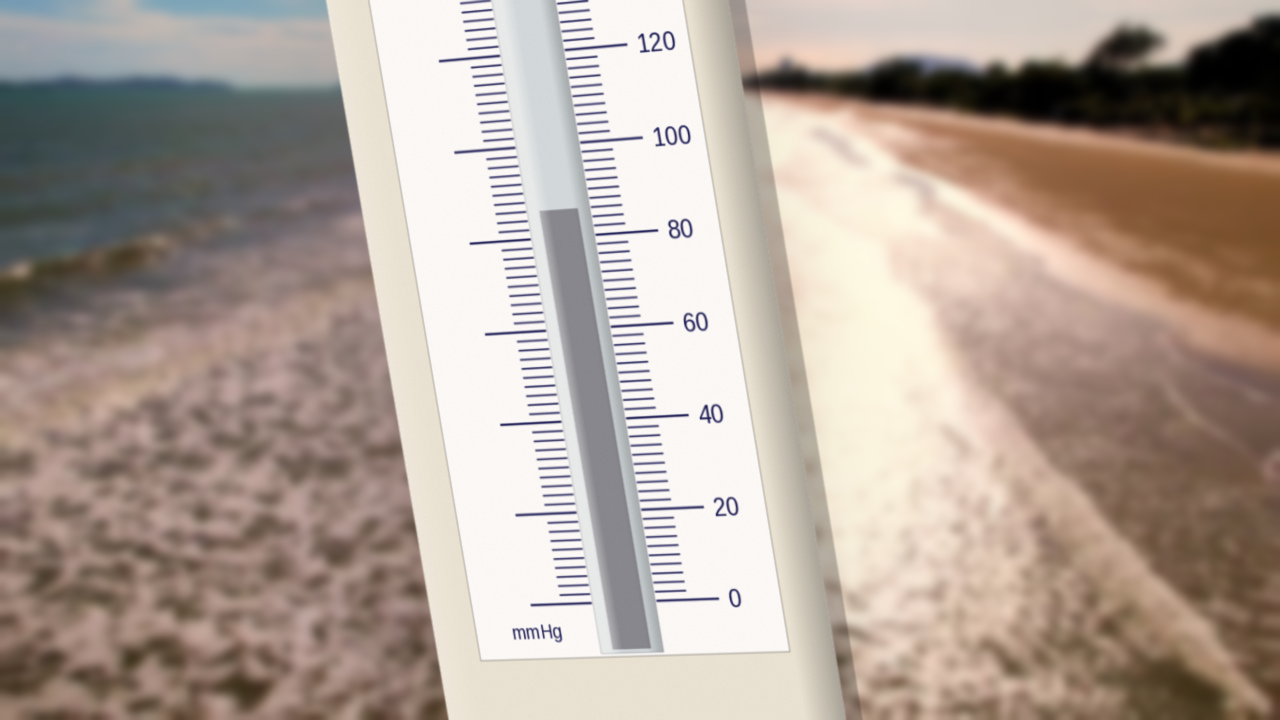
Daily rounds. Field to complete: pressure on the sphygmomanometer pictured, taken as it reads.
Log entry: 86 mmHg
